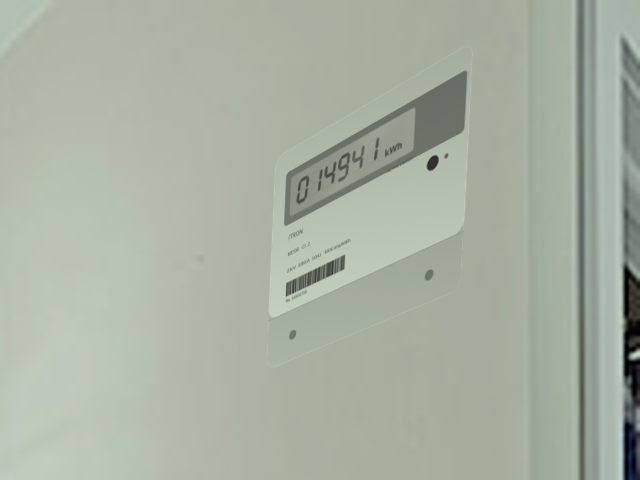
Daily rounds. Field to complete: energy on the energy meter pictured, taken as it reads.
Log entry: 14941 kWh
